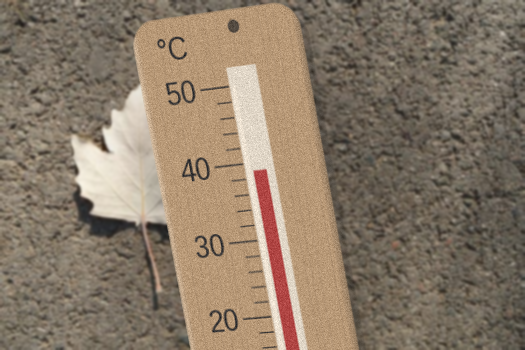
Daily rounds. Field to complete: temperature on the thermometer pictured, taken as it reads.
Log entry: 39 °C
